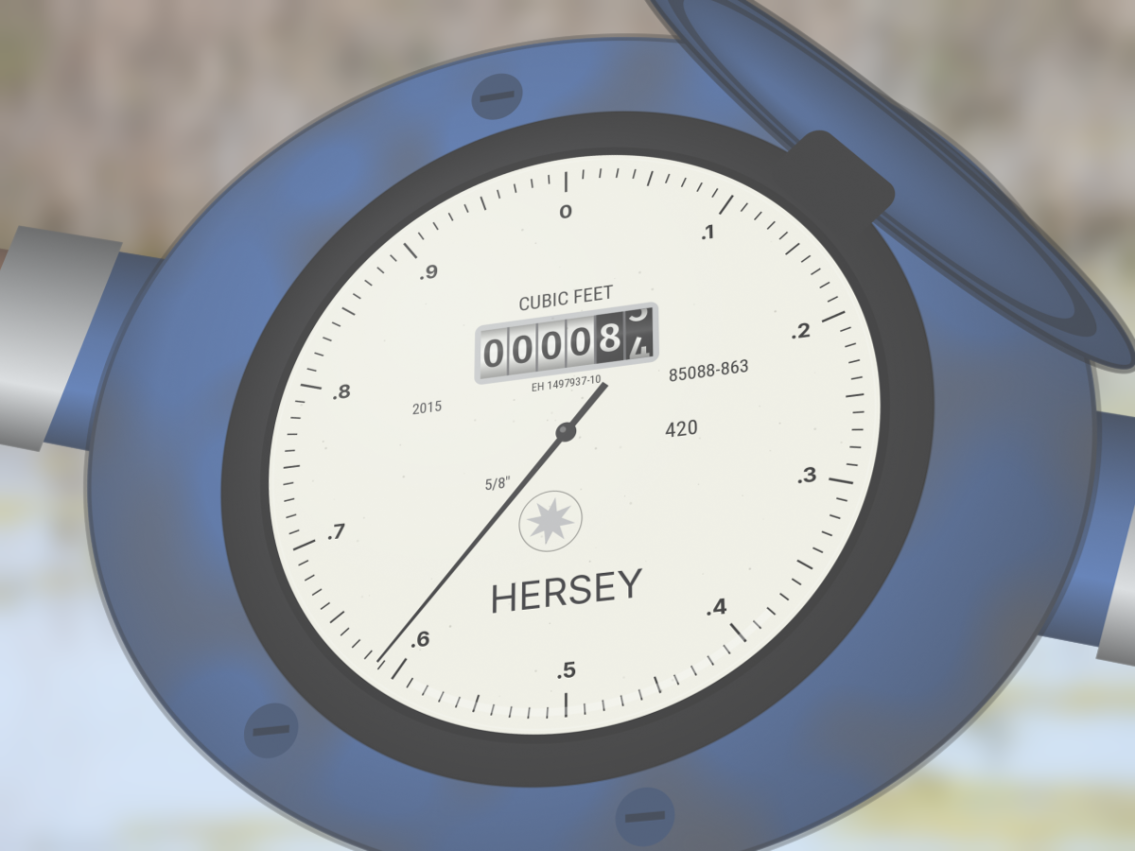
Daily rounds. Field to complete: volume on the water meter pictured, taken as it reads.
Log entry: 83.61 ft³
